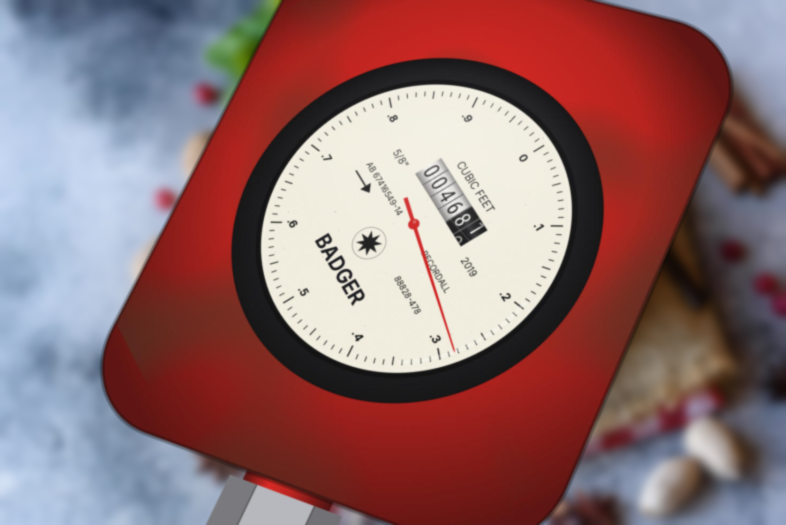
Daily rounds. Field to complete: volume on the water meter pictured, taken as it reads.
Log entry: 4681.28 ft³
